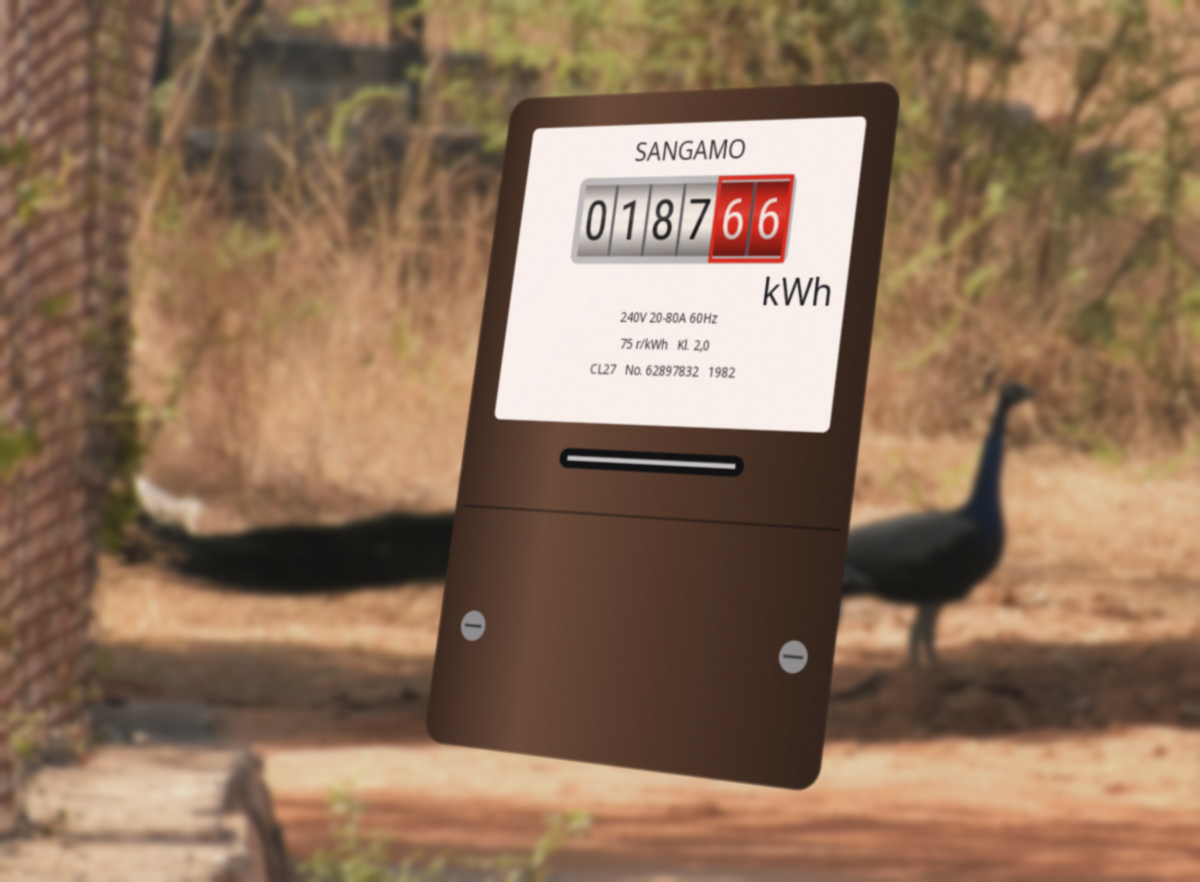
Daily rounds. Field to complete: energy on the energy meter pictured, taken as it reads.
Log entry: 187.66 kWh
